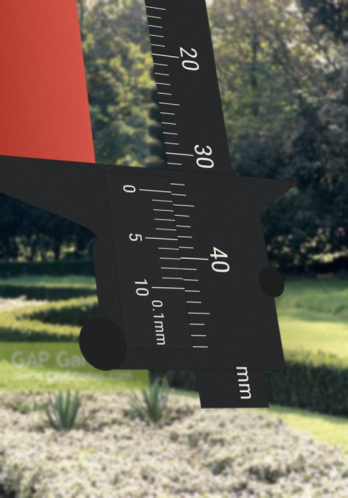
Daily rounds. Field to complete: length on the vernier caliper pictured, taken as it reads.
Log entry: 33.8 mm
